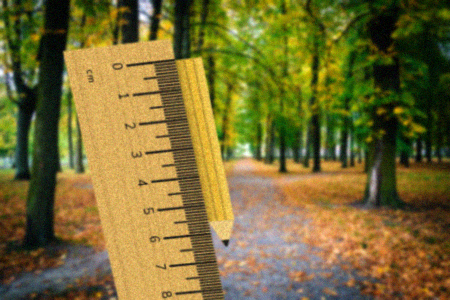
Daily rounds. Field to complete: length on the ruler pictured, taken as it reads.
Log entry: 6.5 cm
